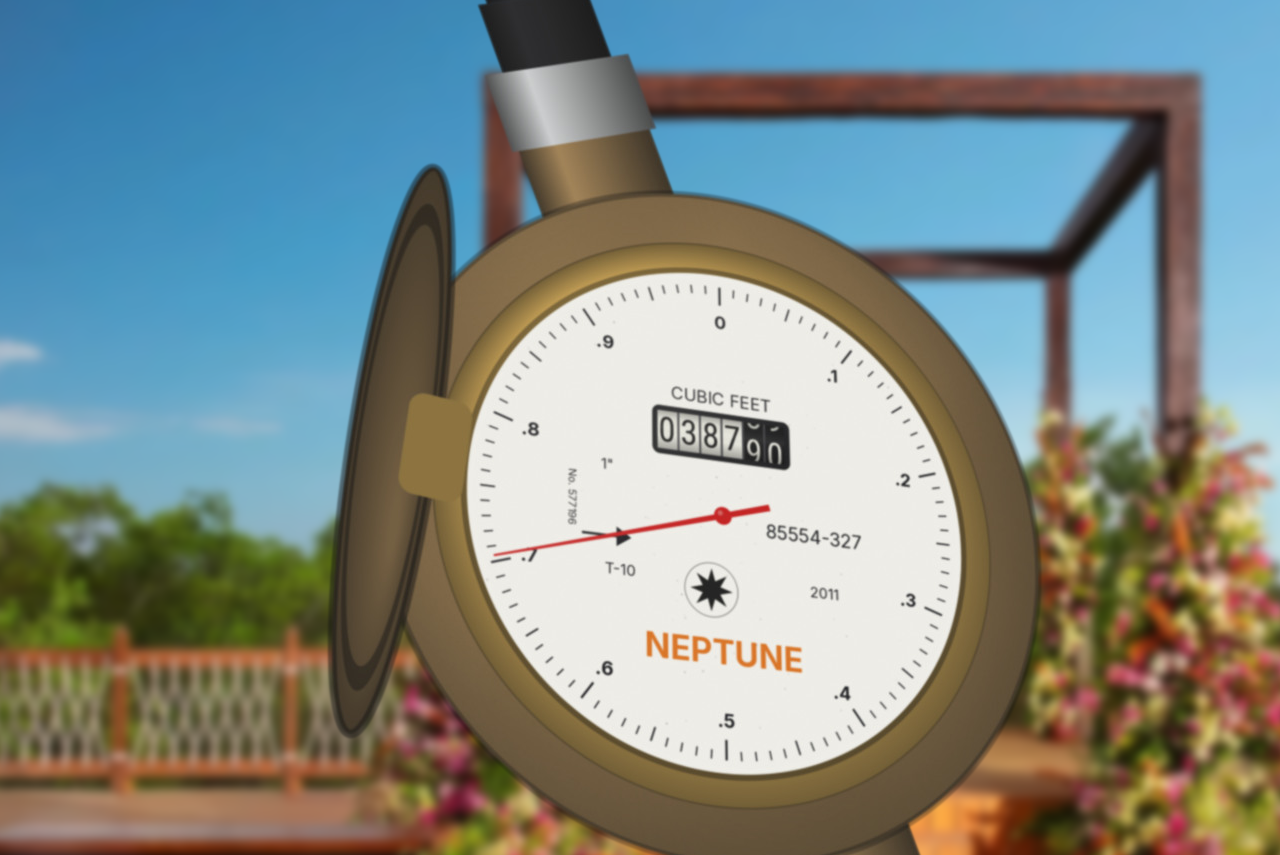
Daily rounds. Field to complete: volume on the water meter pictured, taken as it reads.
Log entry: 38789.70 ft³
